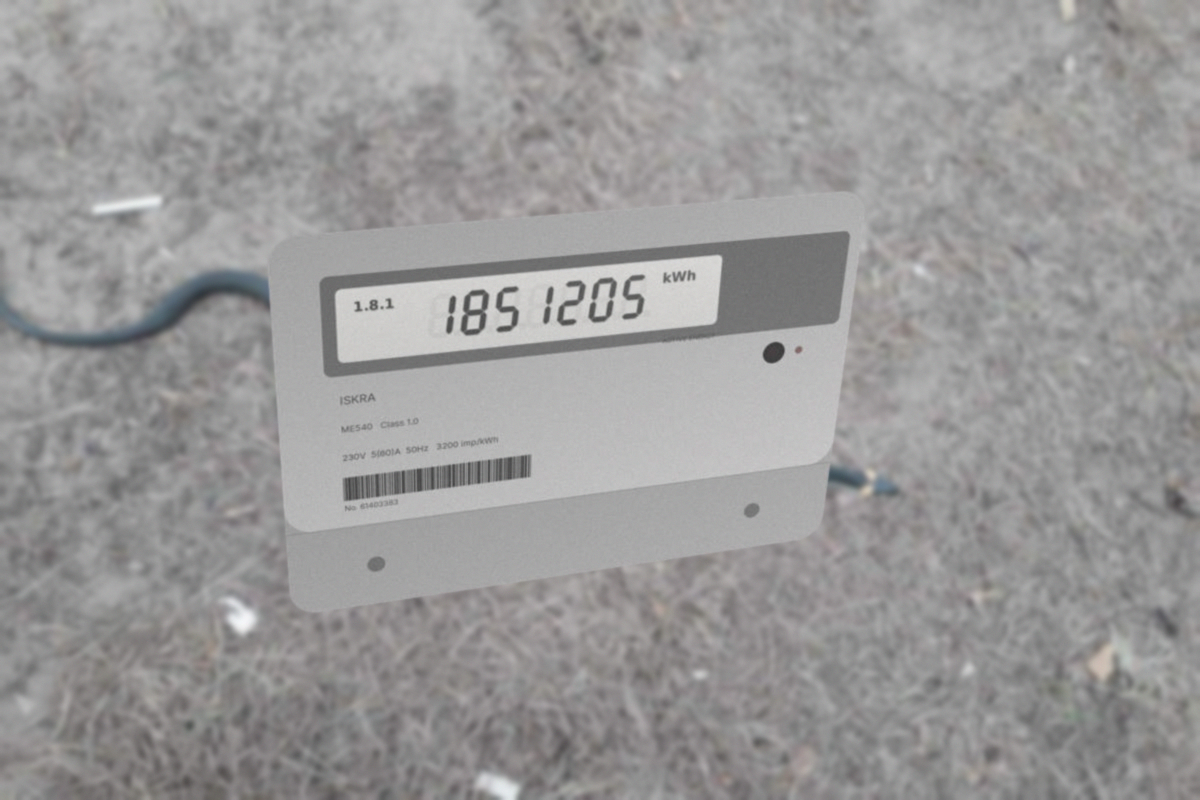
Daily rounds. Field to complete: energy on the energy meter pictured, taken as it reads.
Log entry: 1851205 kWh
